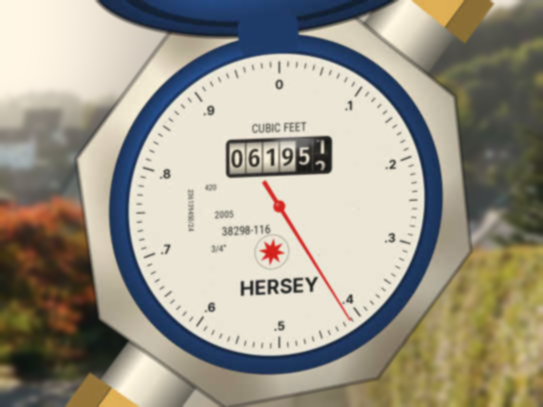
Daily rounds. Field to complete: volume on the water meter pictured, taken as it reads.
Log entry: 61951.41 ft³
